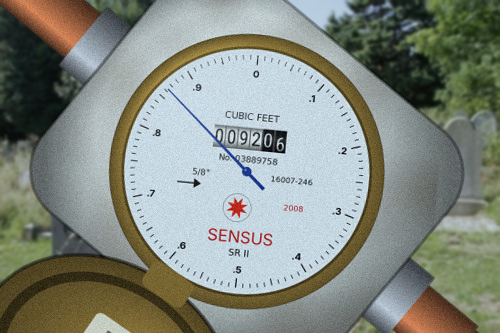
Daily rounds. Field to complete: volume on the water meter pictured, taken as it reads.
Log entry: 9205.86 ft³
